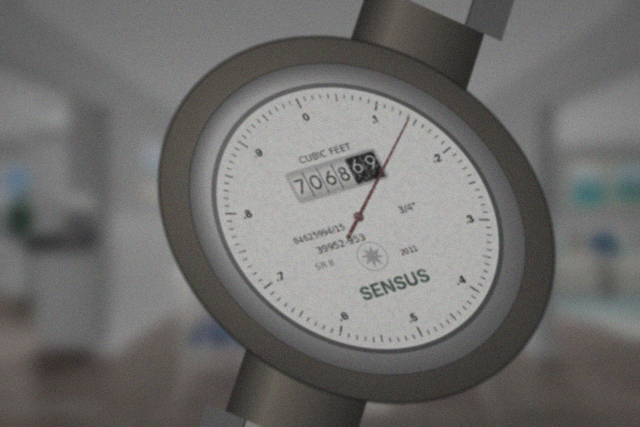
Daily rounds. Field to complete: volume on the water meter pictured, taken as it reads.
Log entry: 706869.14 ft³
